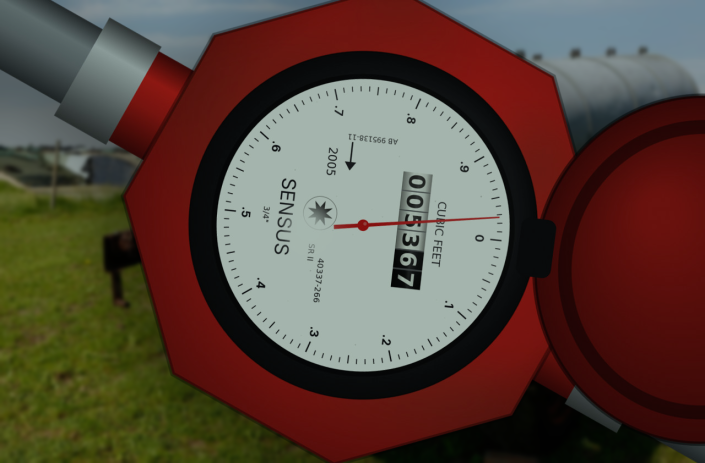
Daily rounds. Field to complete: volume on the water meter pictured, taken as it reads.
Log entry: 5366.97 ft³
